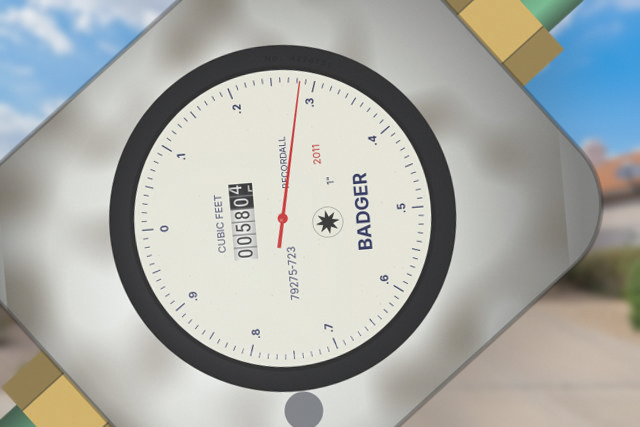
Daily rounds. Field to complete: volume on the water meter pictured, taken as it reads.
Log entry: 5804.28 ft³
